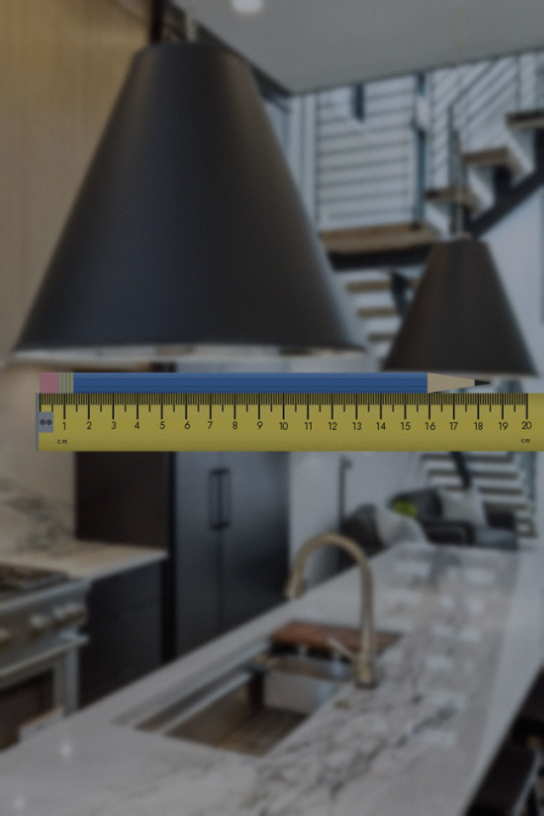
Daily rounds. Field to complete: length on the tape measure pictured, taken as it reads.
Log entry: 18.5 cm
